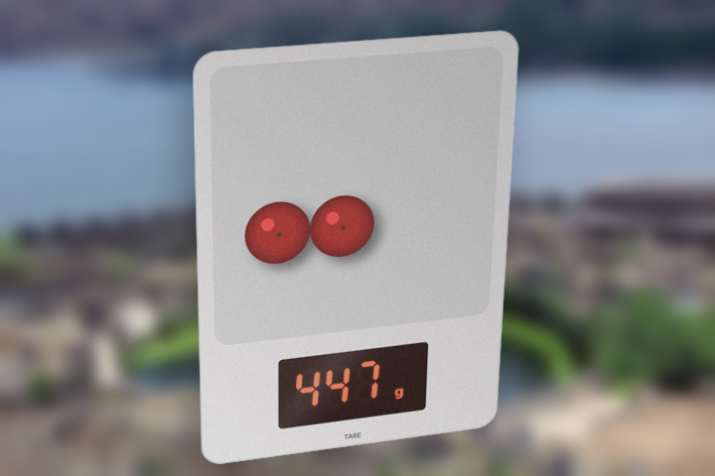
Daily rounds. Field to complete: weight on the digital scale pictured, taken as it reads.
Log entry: 447 g
